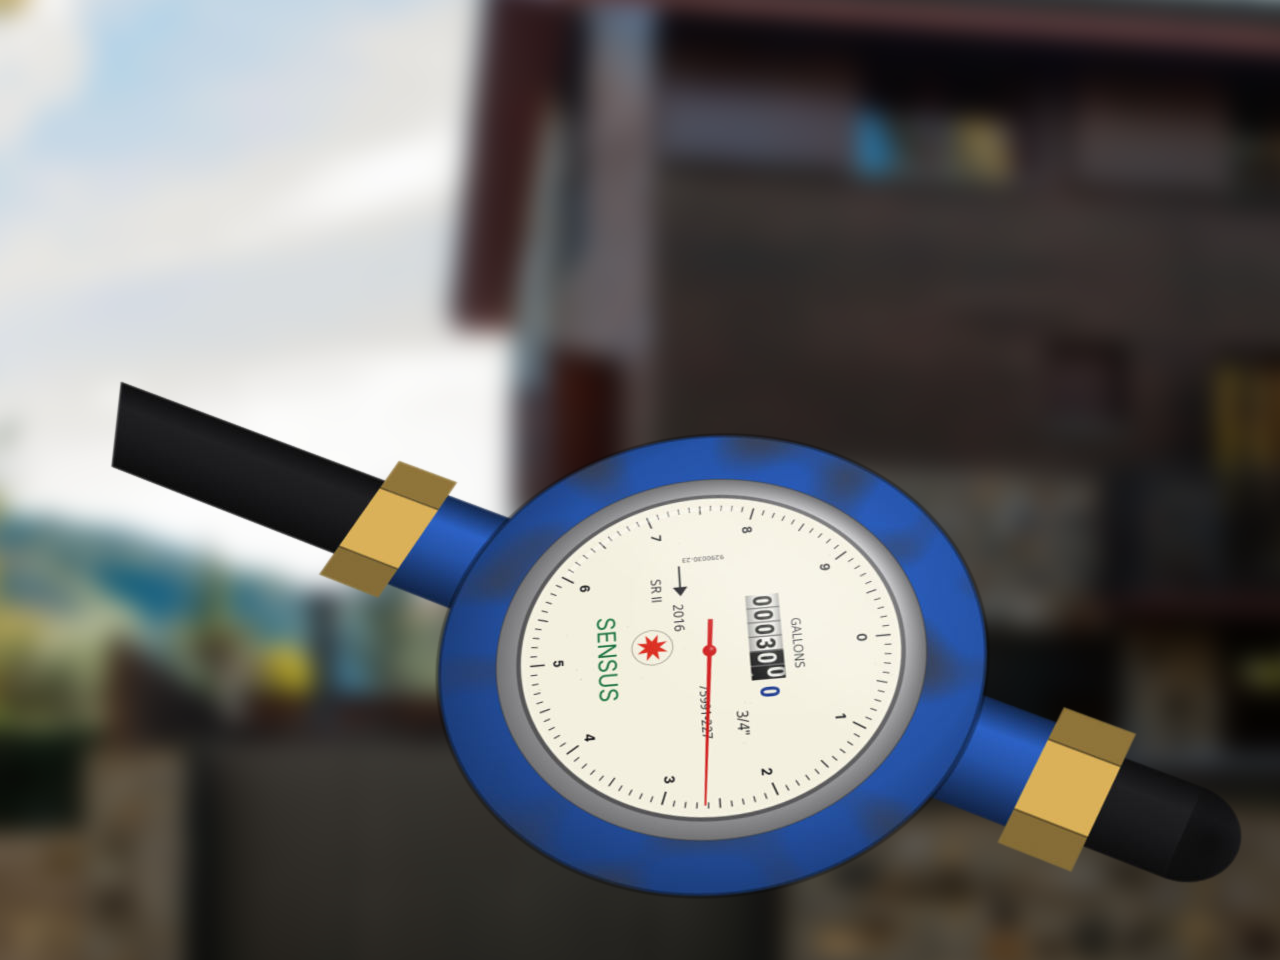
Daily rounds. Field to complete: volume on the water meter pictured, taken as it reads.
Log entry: 3002.6 gal
